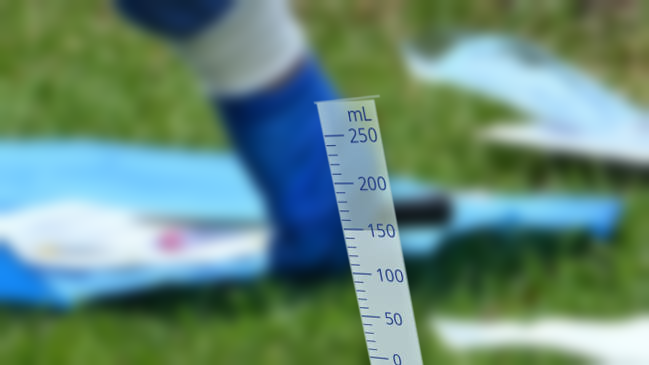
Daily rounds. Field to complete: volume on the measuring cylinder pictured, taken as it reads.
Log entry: 150 mL
